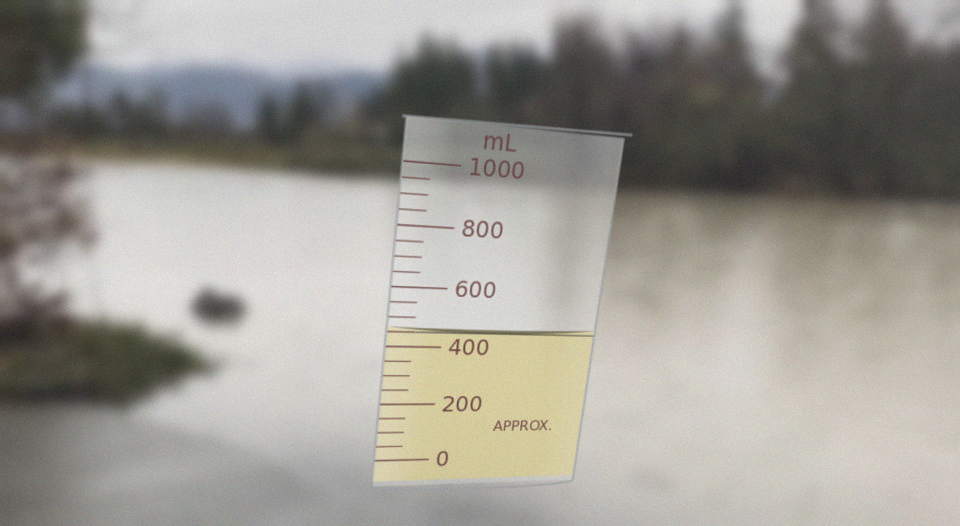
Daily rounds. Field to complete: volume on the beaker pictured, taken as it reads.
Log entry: 450 mL
